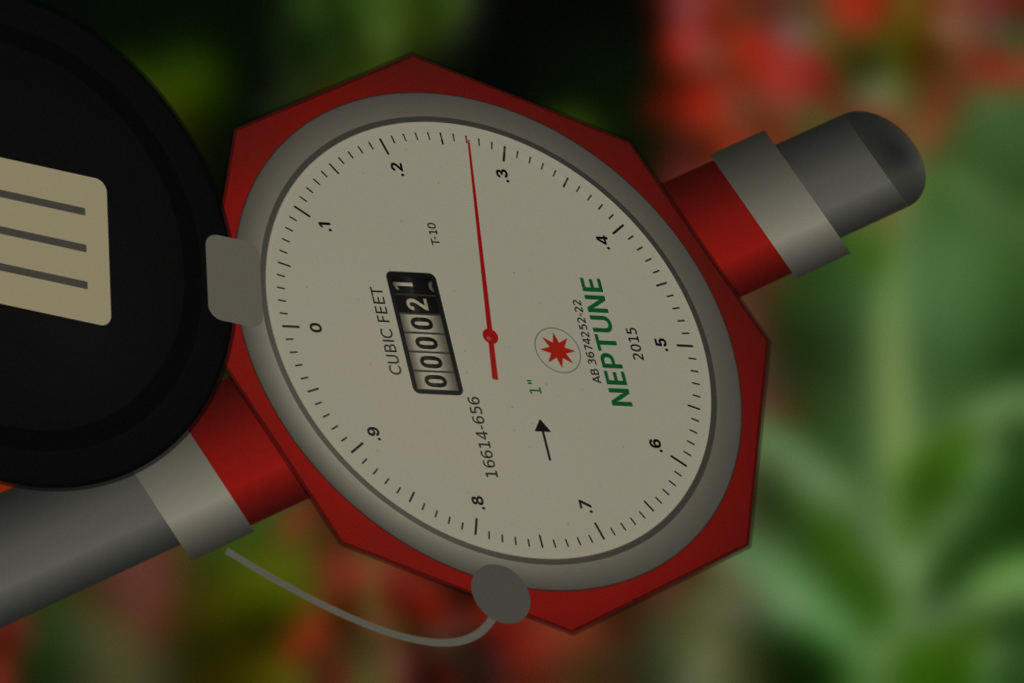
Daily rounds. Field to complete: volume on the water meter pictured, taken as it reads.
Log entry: 21.27 ft³
